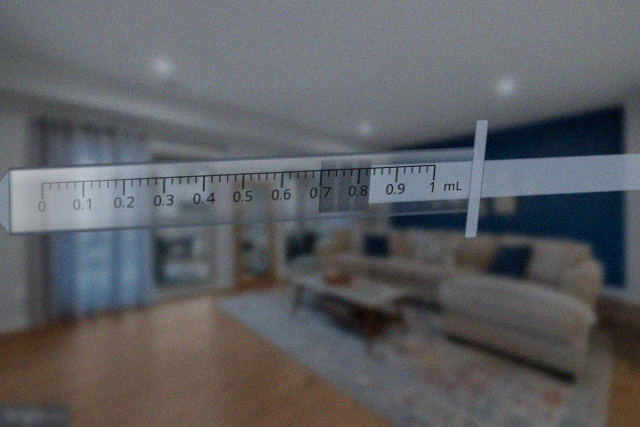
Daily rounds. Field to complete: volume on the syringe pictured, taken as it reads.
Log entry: 0.7 mL
